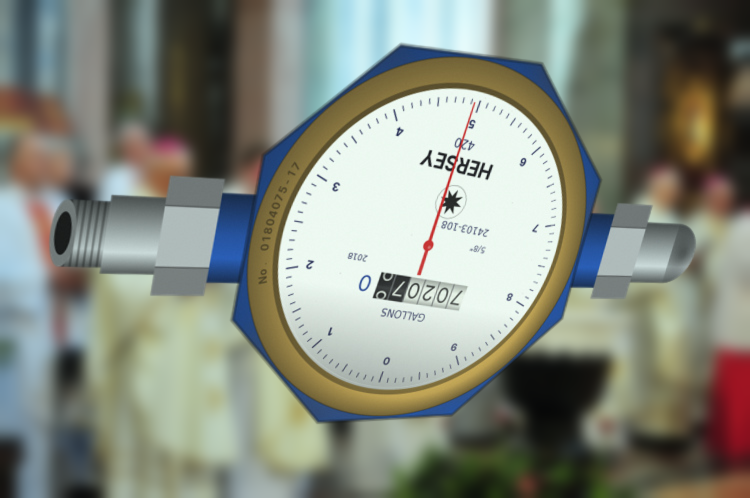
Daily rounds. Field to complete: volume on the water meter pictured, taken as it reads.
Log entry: 7020784.9 gal
